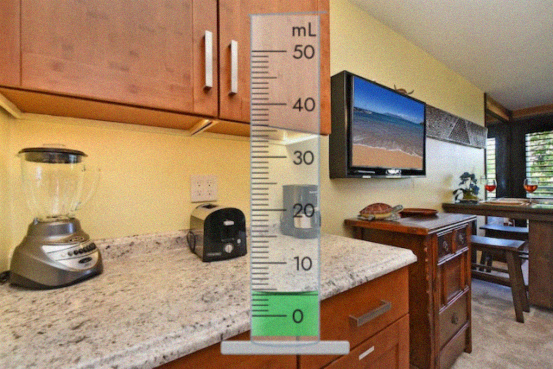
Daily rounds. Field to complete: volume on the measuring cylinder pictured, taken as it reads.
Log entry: 4 mL
